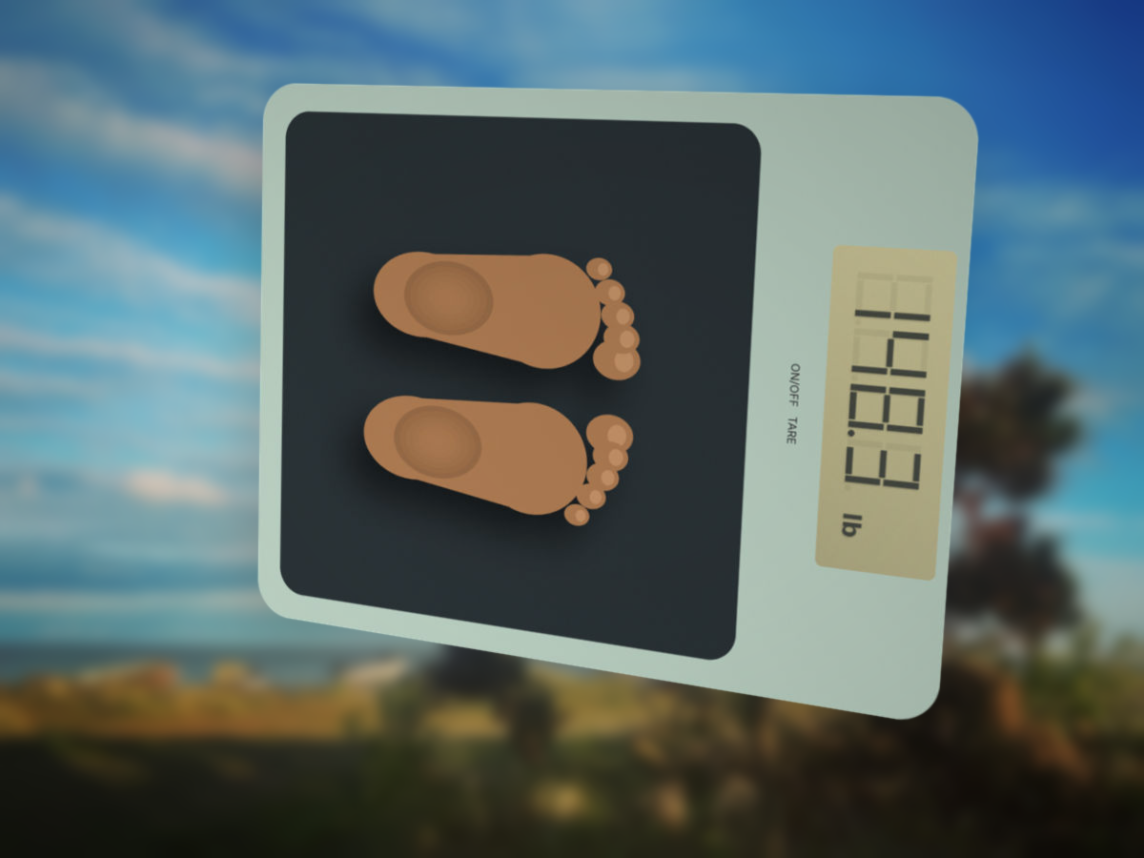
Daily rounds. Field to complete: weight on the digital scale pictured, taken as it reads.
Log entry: 148.3 lb
